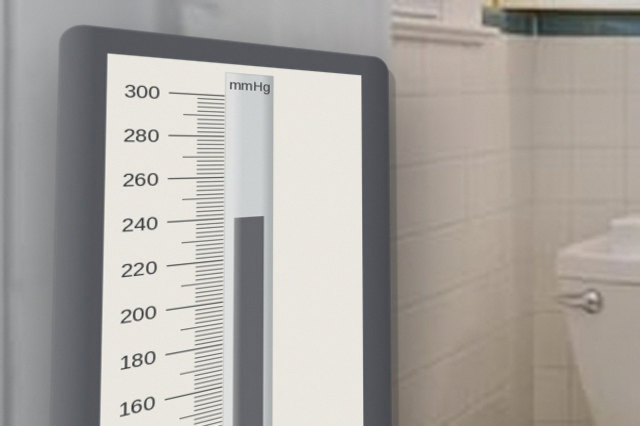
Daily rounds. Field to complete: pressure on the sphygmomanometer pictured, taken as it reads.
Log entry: 240 mmHg
